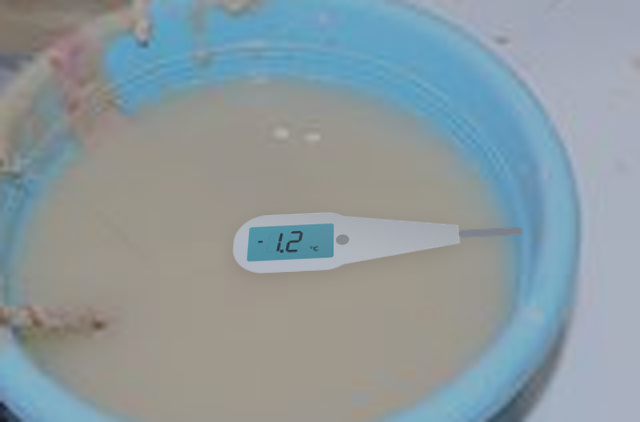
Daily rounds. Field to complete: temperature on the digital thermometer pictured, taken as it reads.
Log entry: -1.2 °C
